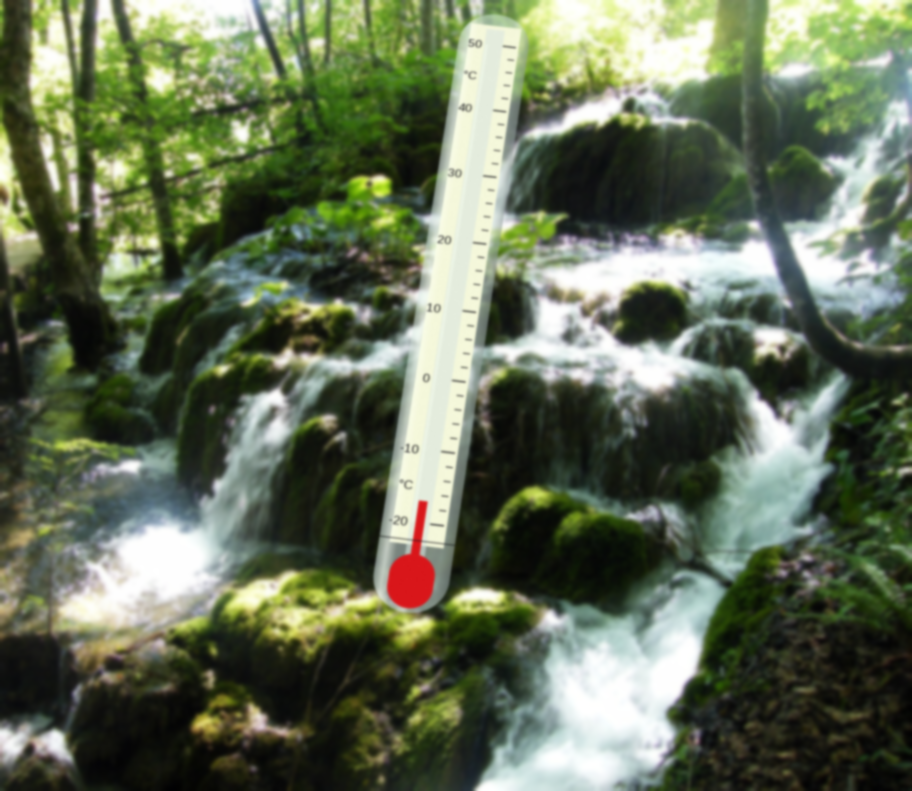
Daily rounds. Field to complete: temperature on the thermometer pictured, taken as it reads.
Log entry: -17 °C
